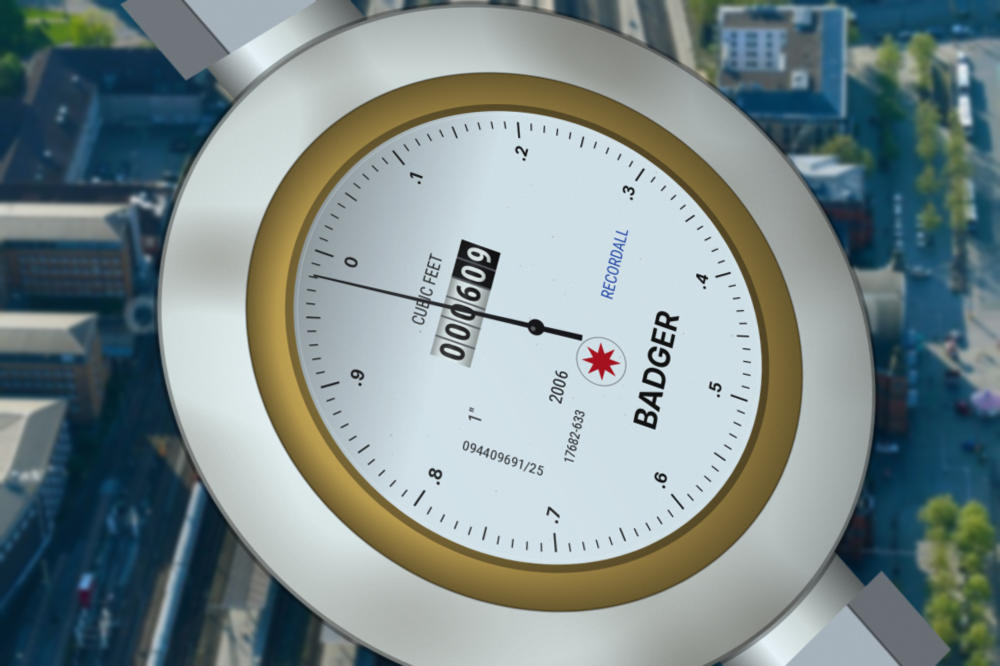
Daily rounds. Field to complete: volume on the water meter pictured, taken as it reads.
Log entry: 608.98 ft³
